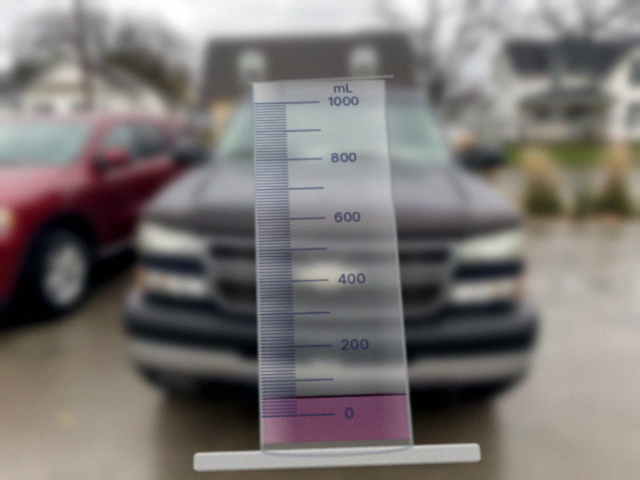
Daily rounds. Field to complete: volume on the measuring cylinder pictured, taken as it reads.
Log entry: 50 mL
